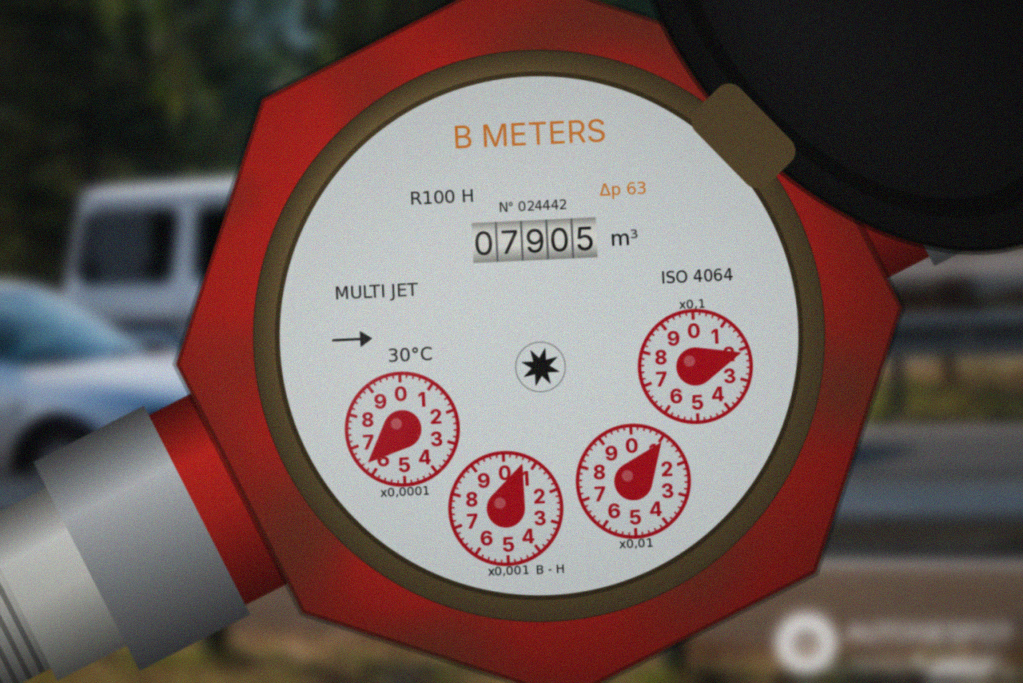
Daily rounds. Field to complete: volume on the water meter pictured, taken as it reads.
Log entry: 7905.2106 m³
